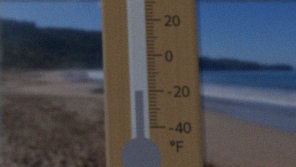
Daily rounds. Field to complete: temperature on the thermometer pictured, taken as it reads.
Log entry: -20 °F
